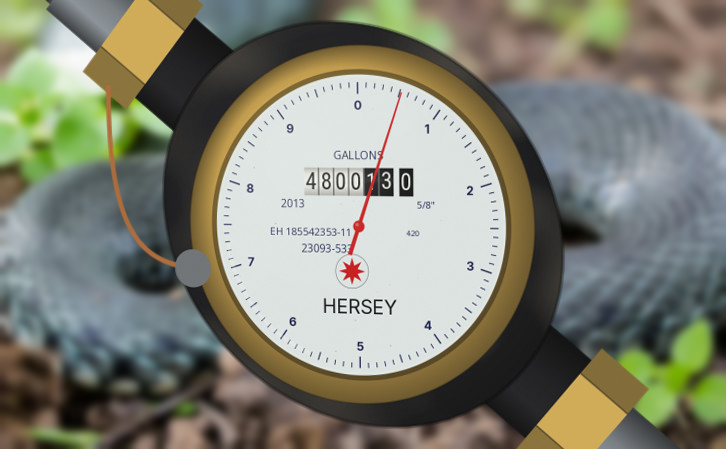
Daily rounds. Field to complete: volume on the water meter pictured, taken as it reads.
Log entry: 4800130.5 gal
